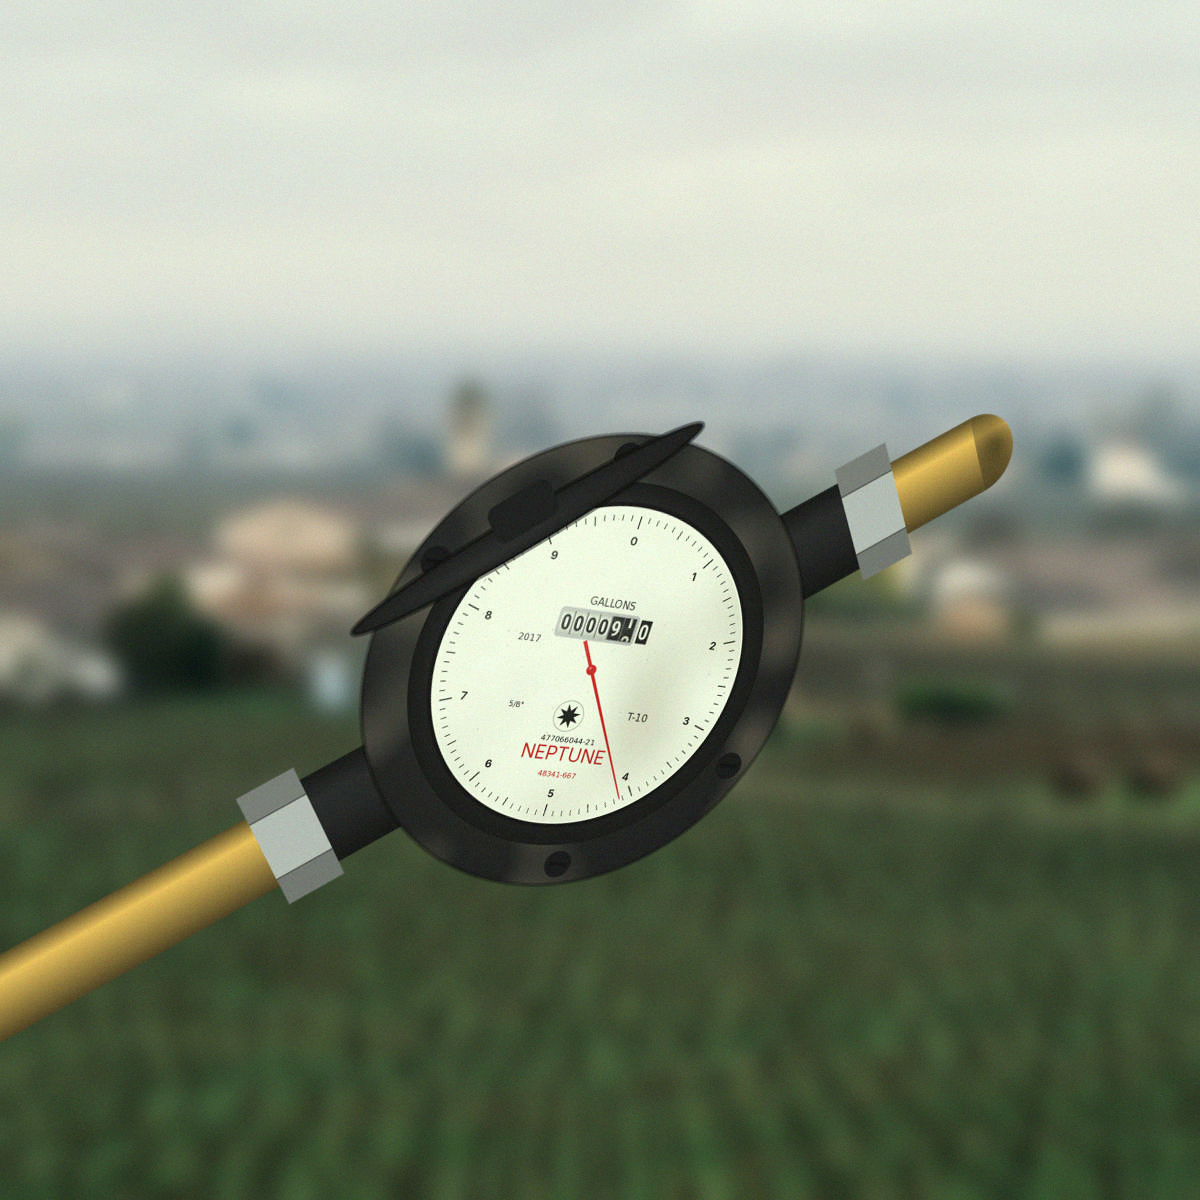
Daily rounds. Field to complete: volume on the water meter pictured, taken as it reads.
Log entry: 914.1 gal
